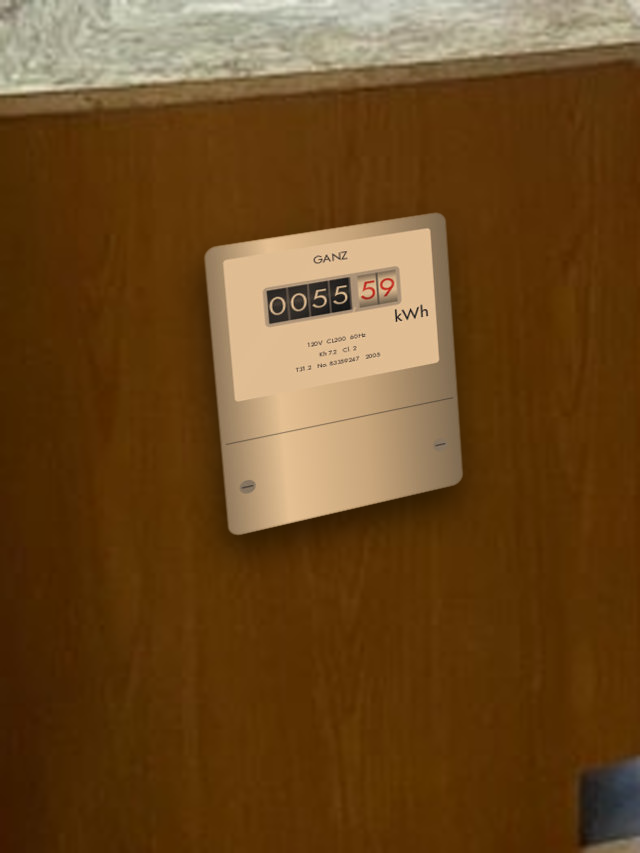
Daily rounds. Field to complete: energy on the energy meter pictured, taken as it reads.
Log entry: 55.59 kWh
